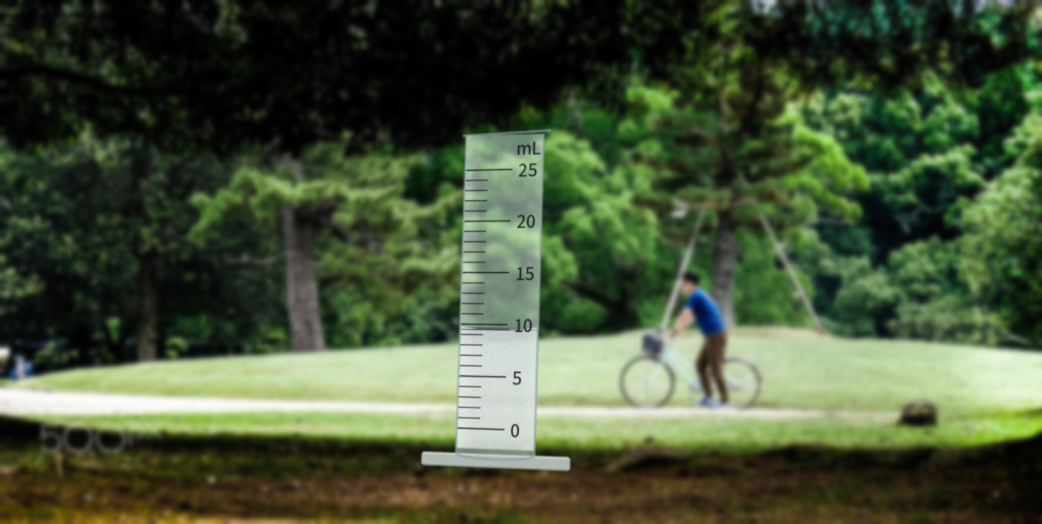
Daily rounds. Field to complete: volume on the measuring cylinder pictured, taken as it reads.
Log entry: 9.5 mL
